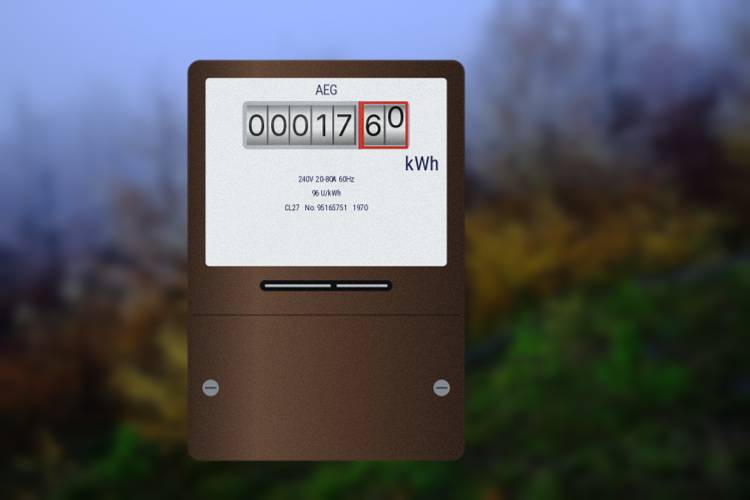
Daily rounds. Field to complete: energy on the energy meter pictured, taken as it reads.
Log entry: 17.60 kWh
